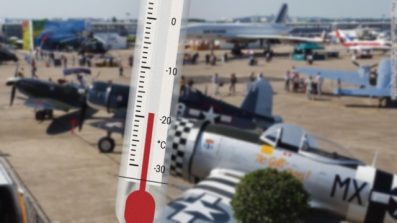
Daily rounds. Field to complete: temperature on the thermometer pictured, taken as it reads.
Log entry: -19 °C
